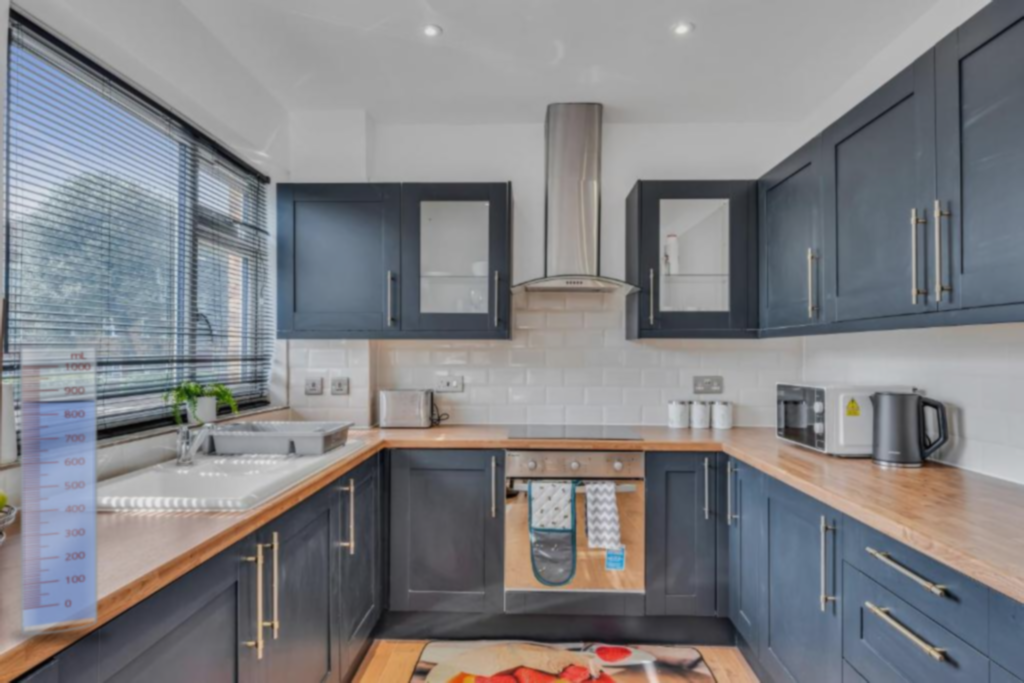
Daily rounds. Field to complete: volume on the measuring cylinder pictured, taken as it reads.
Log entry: 850 mL
